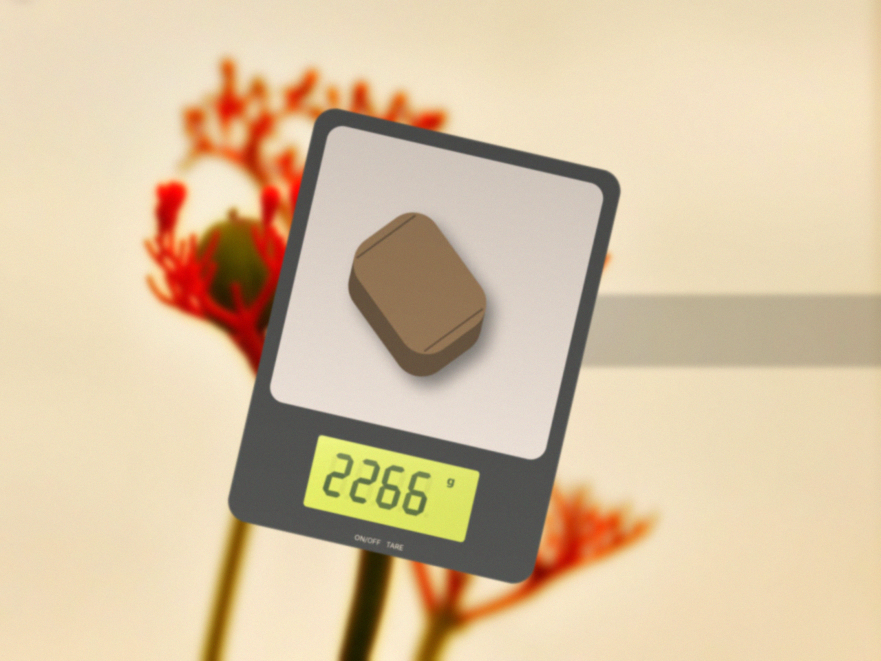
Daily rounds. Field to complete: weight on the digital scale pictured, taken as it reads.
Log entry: 2266 g
